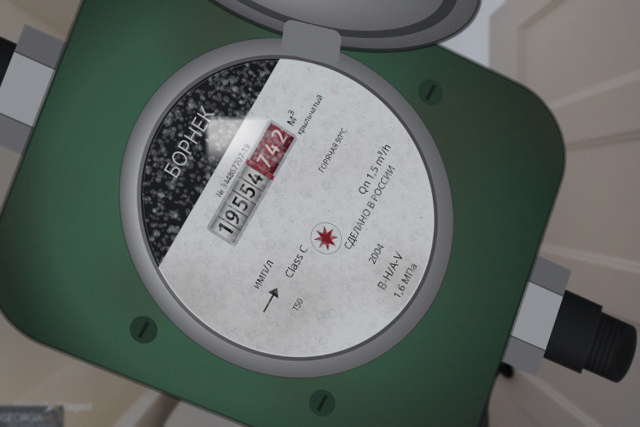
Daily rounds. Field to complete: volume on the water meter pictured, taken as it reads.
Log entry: 19554.742 m³
